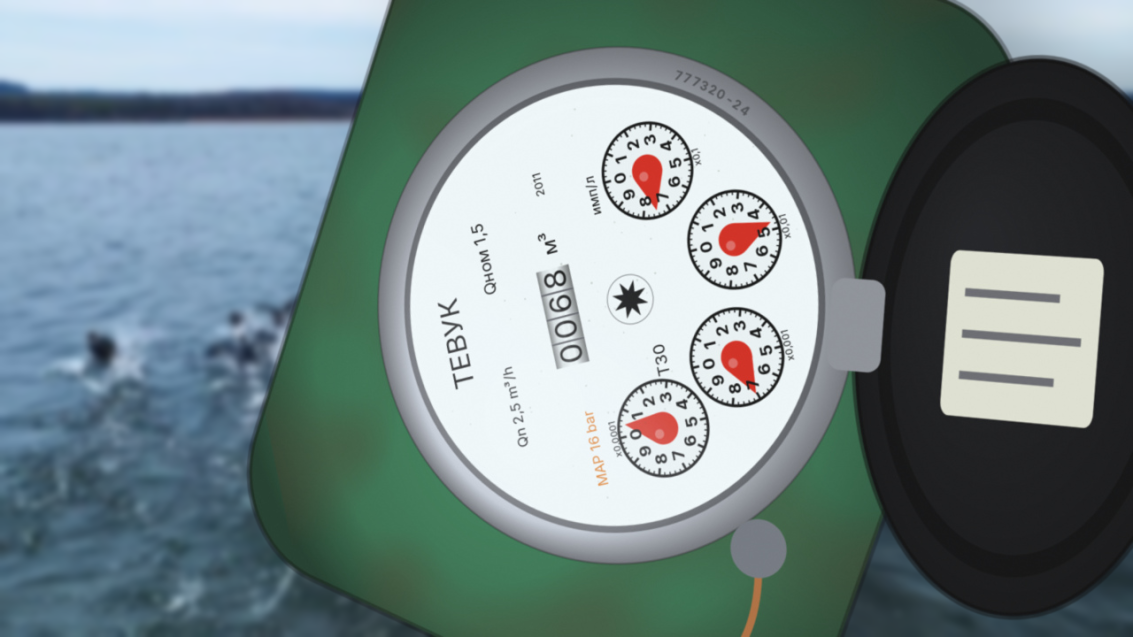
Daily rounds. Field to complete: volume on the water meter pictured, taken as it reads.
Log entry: 68.7470 m³
